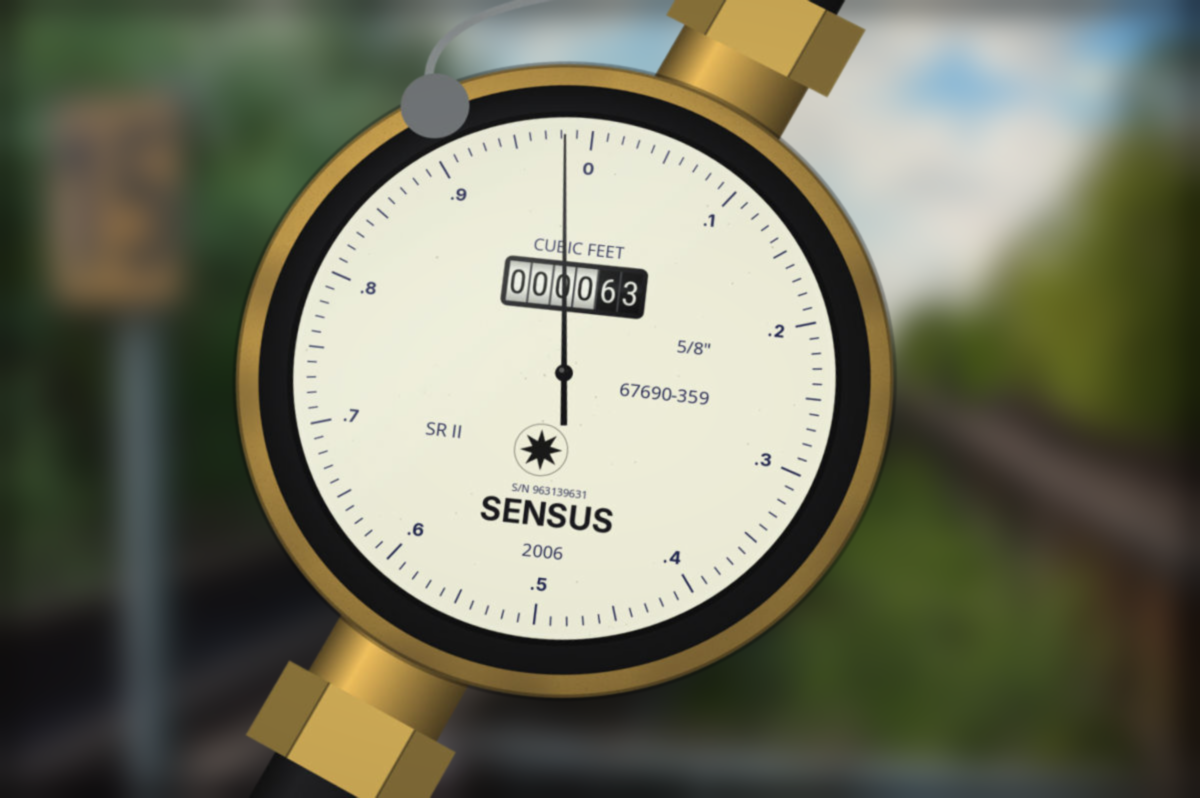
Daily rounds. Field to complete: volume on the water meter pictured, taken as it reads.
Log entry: 62.98 ft³
